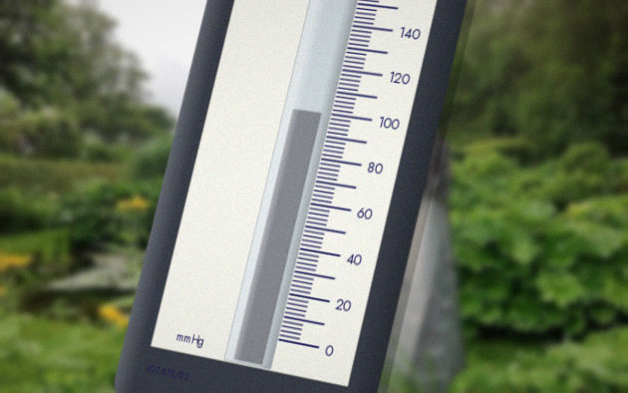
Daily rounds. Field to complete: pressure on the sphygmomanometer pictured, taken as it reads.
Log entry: 100 mmHg
